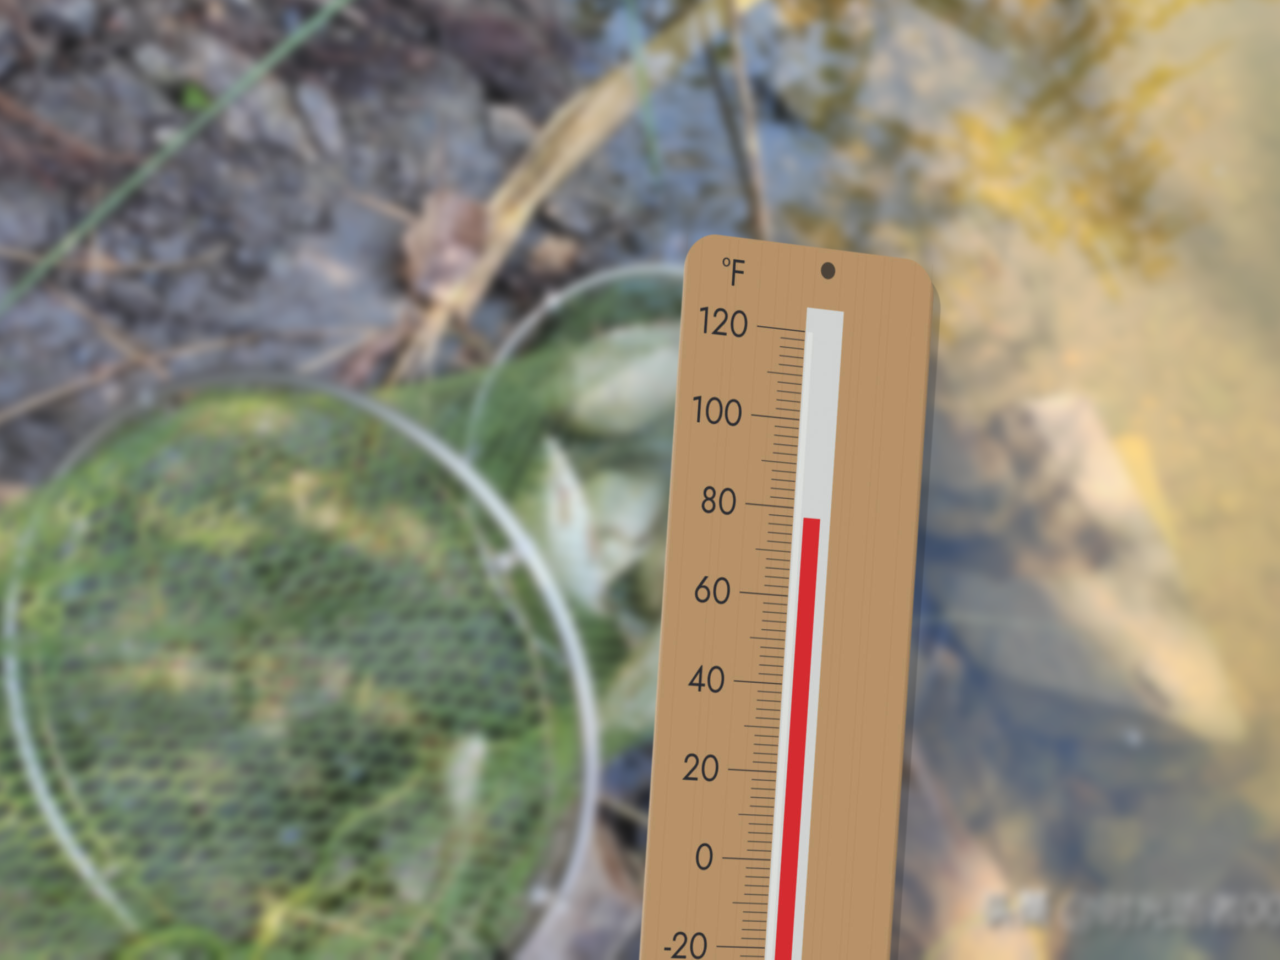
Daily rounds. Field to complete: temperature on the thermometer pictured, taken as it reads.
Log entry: 78 °F
